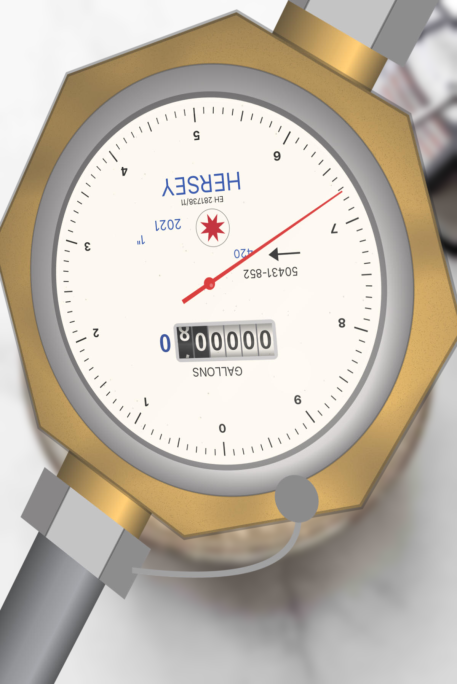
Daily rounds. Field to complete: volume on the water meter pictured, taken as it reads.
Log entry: 76.7 gal
